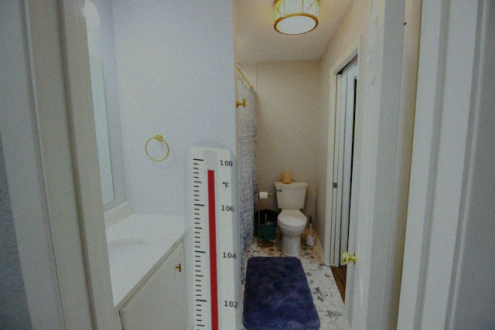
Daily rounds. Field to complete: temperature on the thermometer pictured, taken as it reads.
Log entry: 107.6 °F
